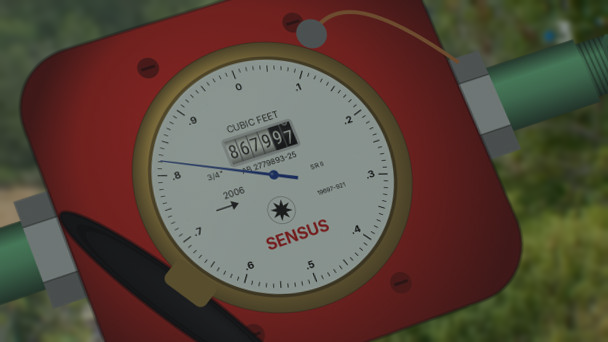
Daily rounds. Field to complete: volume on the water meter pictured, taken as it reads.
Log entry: 867996.82 ft³
